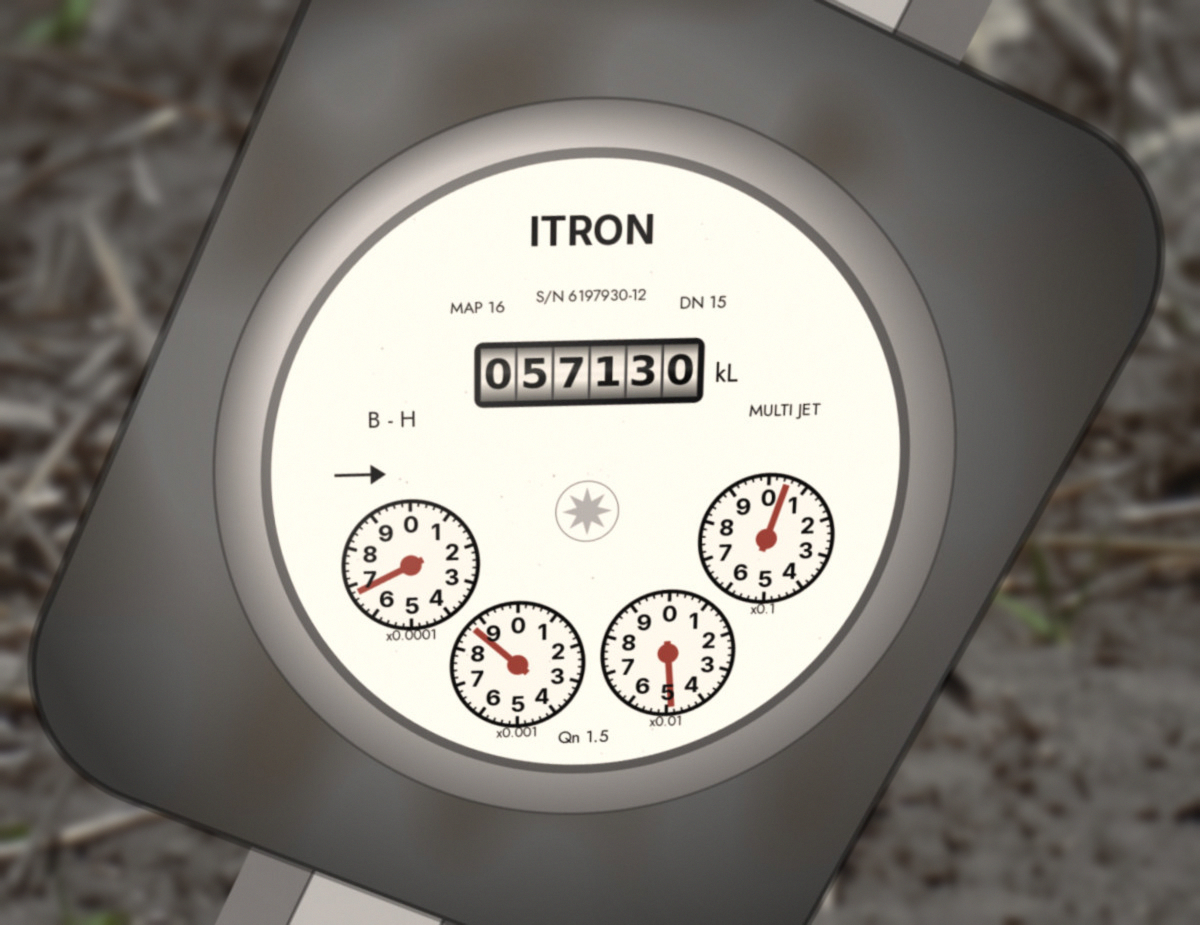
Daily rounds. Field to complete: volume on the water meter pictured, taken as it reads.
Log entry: 57130.0486 kL
